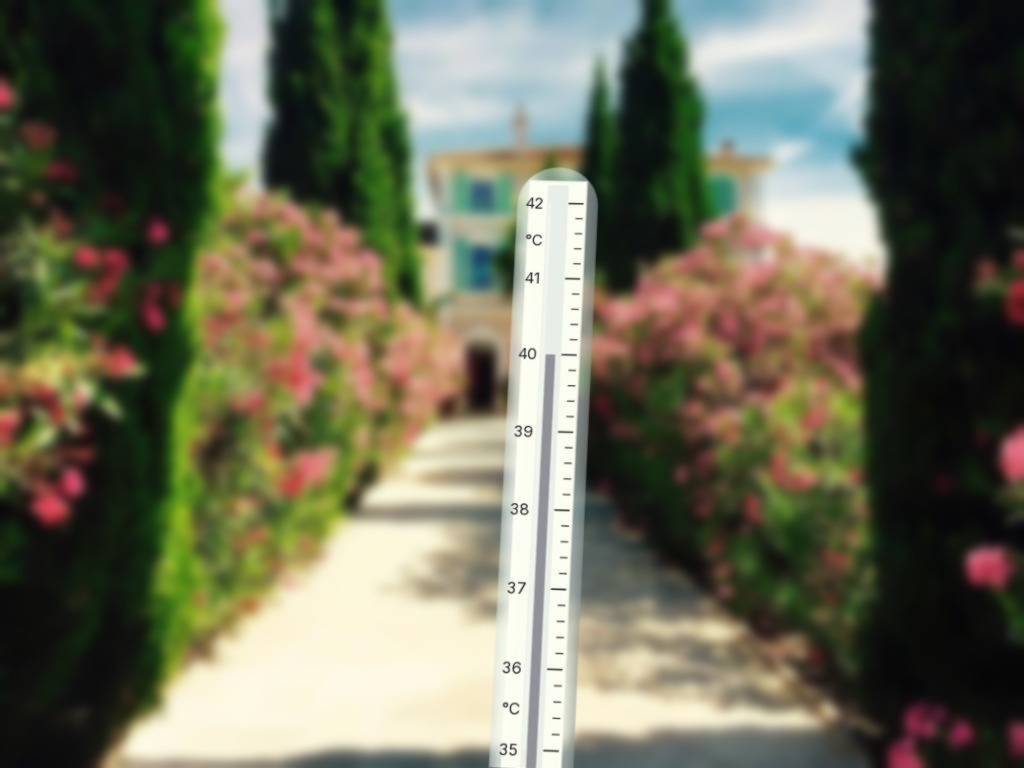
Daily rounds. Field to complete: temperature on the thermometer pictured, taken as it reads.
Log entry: 40 °C
